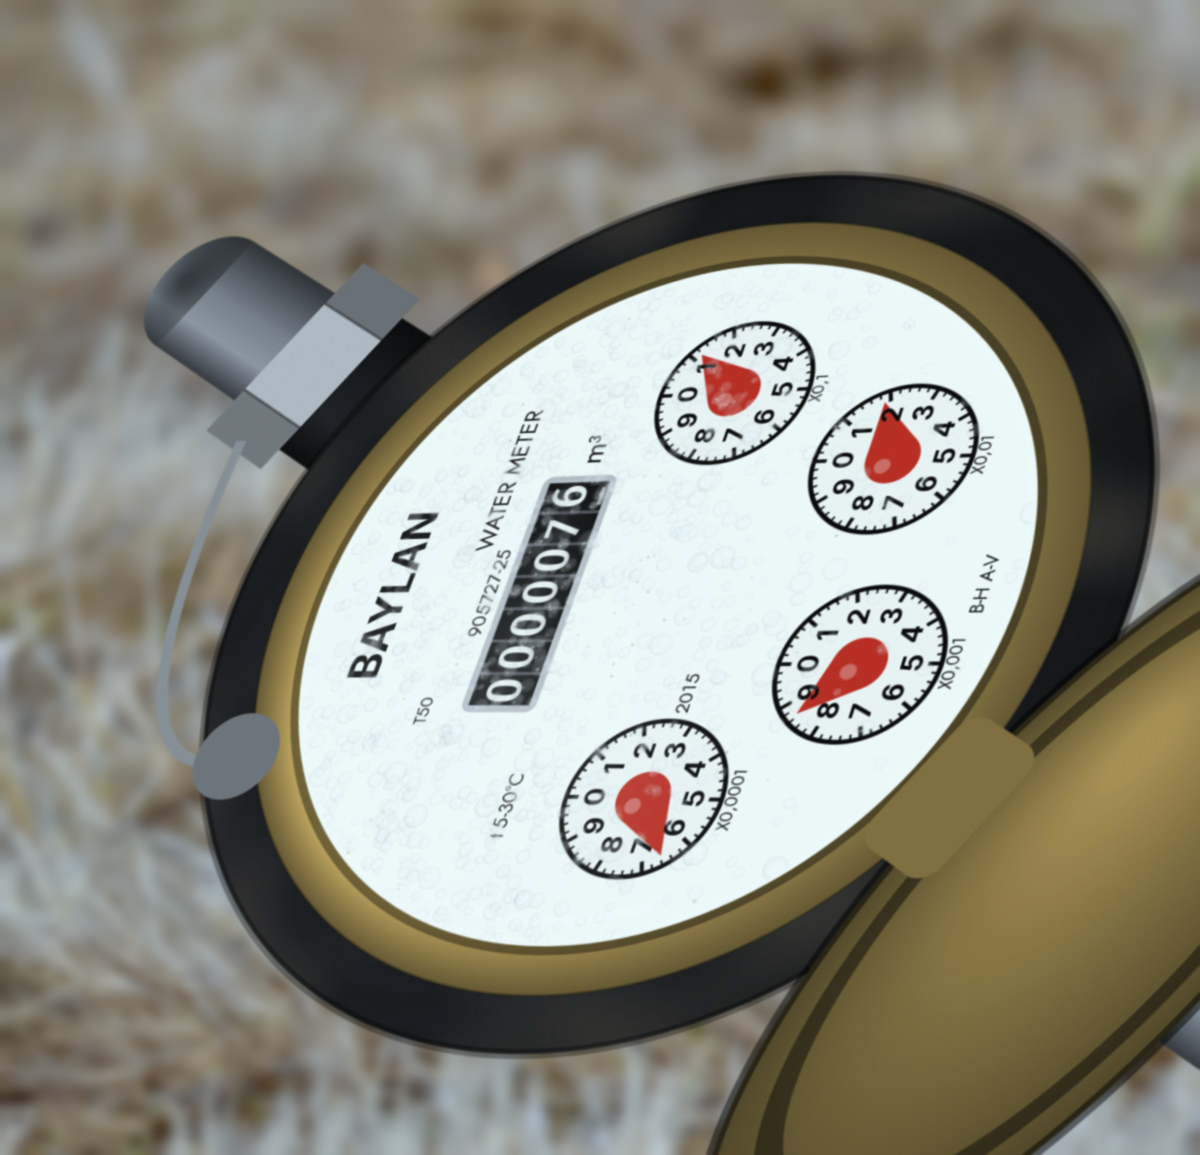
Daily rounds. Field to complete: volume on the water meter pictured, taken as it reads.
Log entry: 76.1186 m³
